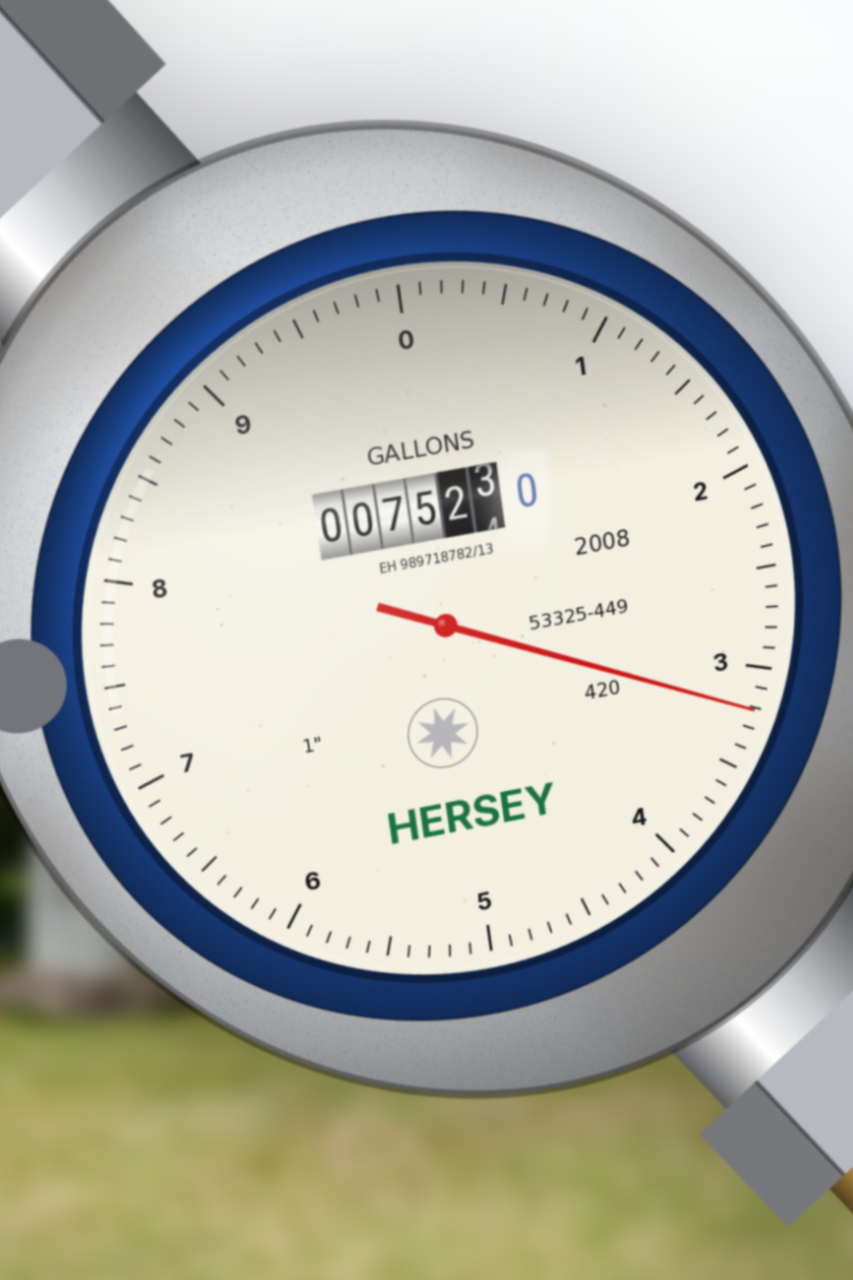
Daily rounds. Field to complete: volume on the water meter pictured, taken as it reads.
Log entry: 75233.2 gal
